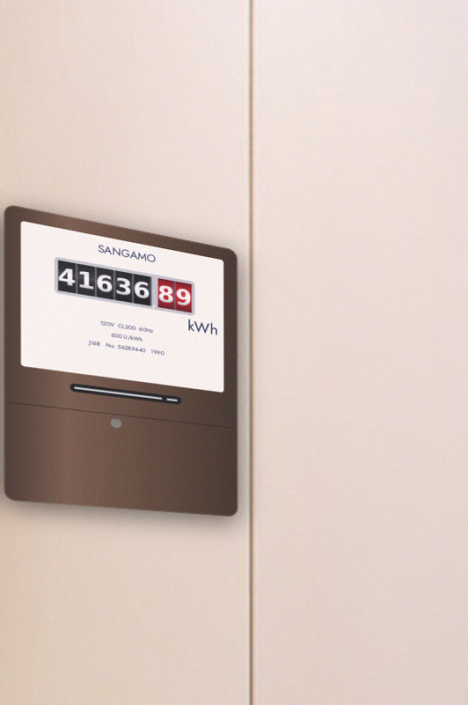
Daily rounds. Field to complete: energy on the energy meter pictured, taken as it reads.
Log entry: 41636.89 kWh
